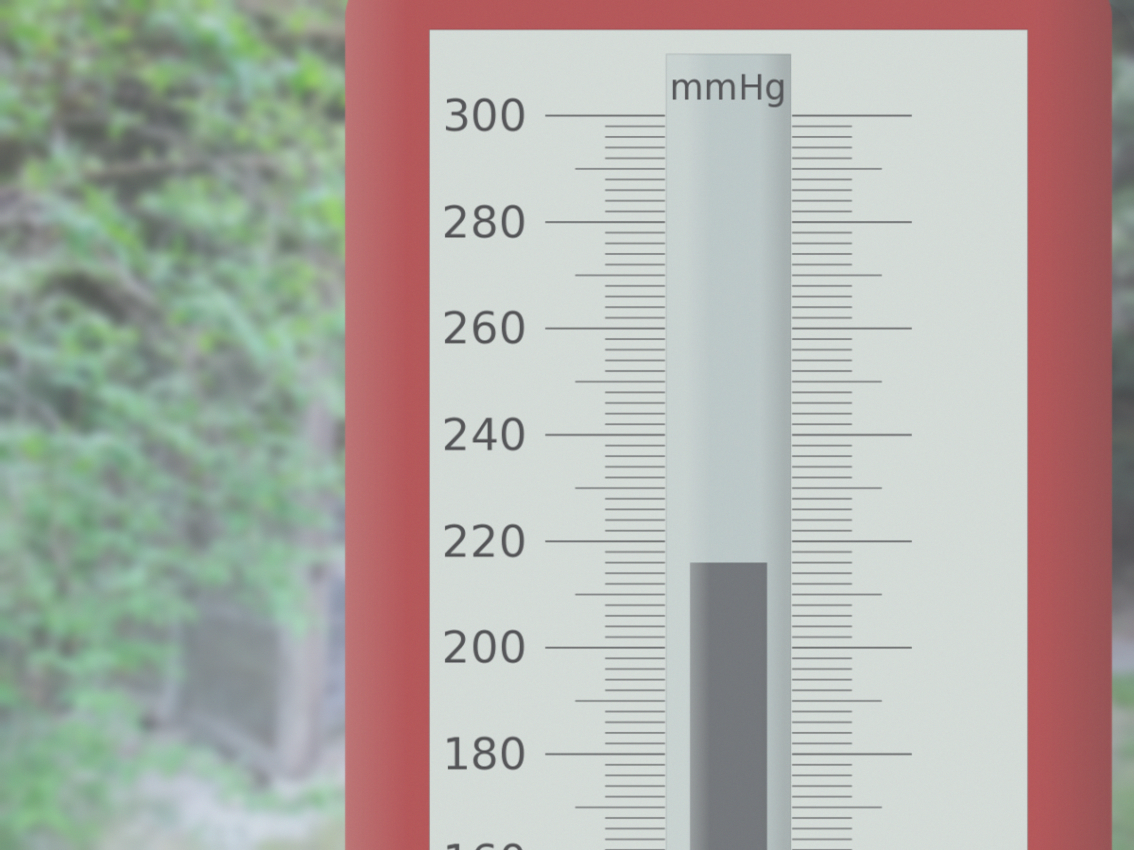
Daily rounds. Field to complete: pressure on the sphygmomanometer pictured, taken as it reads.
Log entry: 216 mmHg
